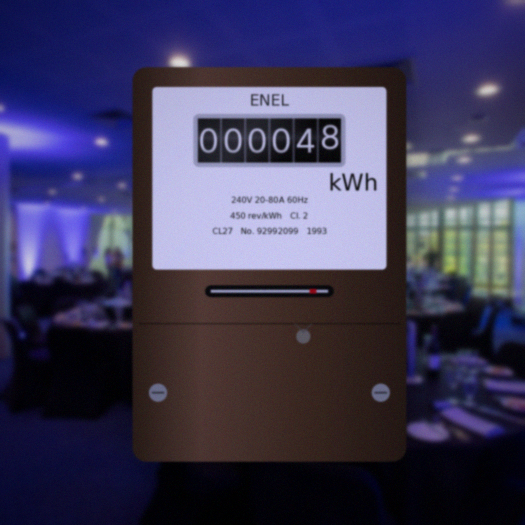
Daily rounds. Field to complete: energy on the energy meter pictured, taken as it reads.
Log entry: 48 kWh
